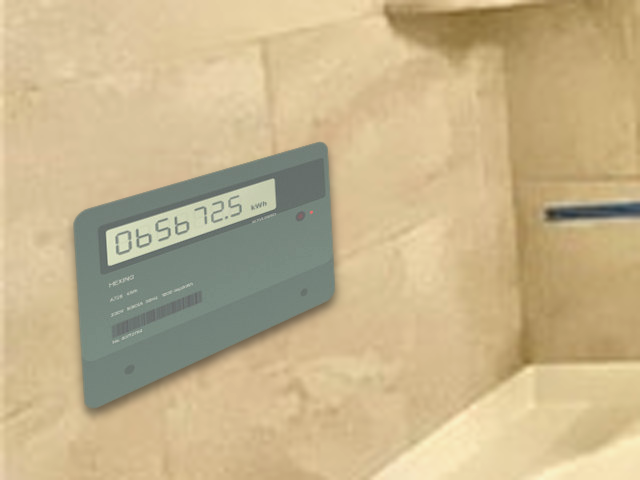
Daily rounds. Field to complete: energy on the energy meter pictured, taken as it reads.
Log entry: 65672.5 kWh
